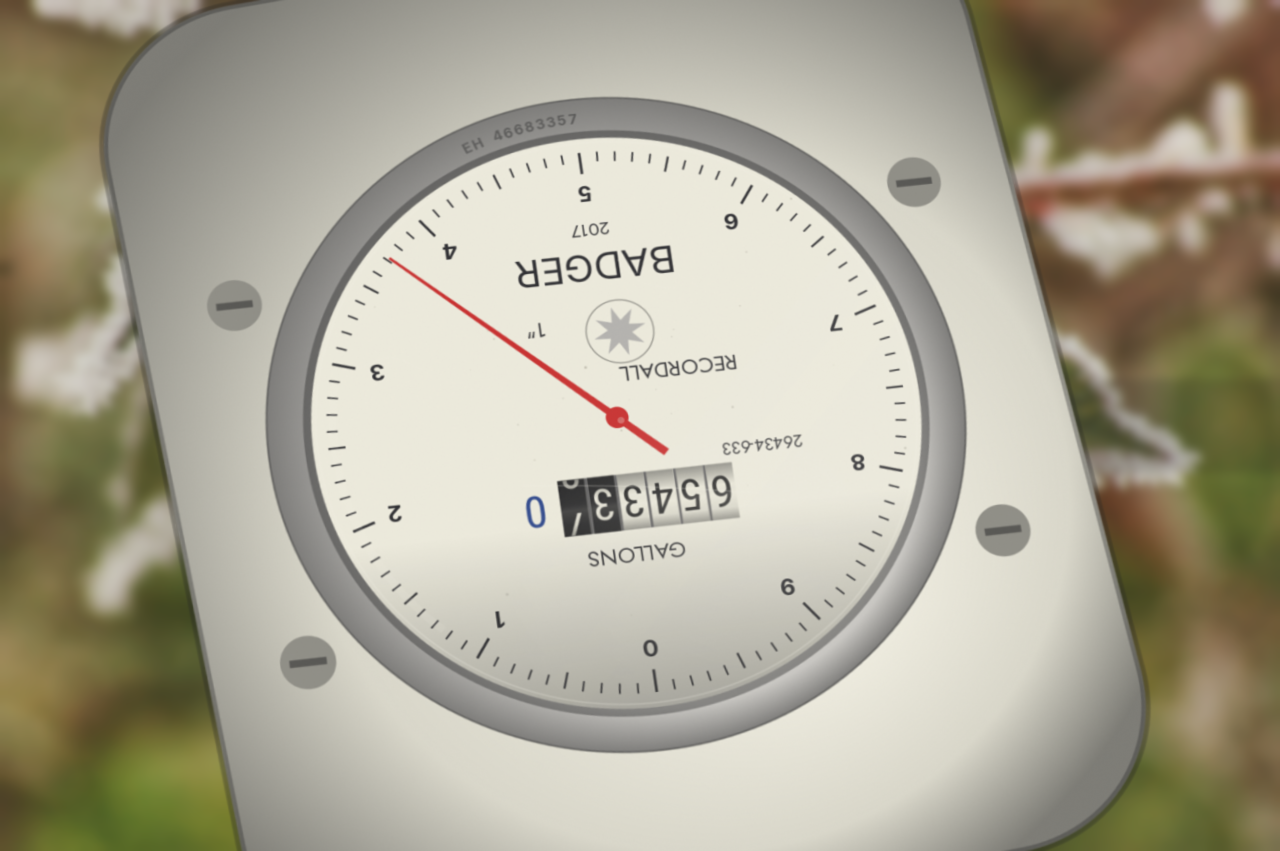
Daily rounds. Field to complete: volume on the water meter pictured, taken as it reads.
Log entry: 6543373.7 gal
